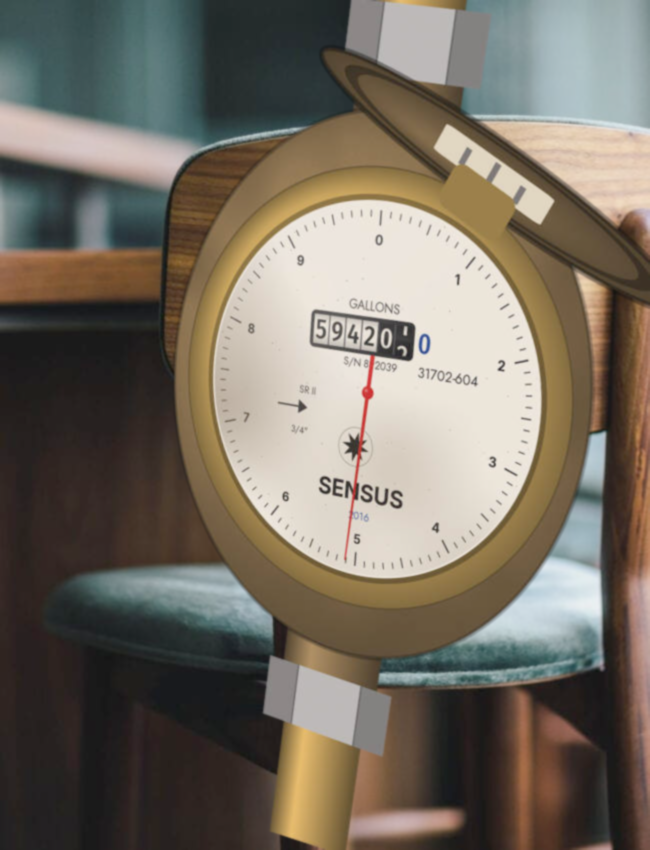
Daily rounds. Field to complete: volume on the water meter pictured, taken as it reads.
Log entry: 5942015.1 gal
